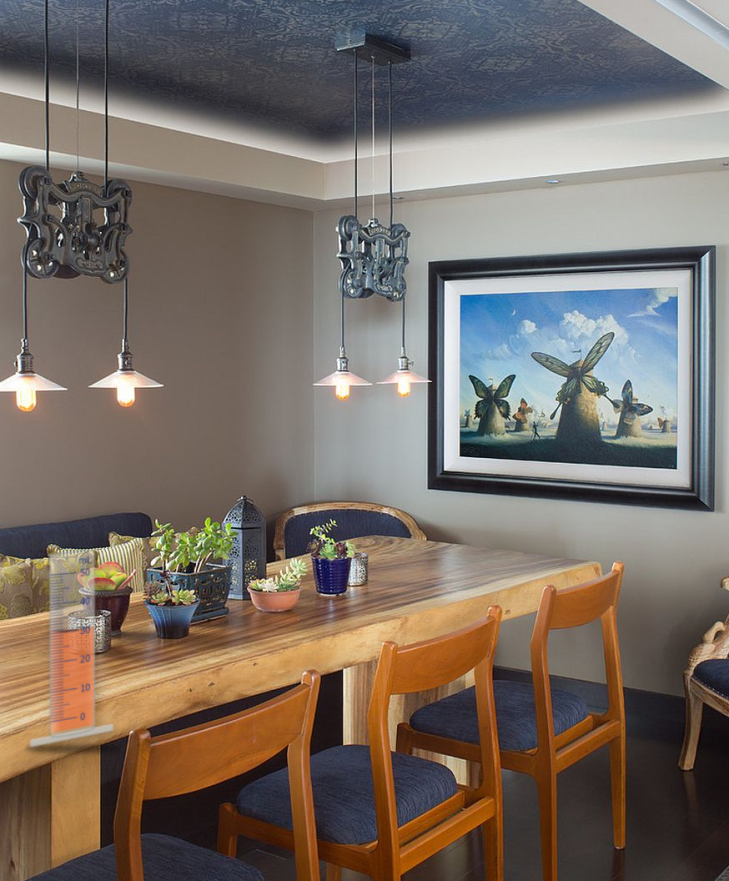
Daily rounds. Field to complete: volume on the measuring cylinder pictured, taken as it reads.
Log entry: 30 mL
